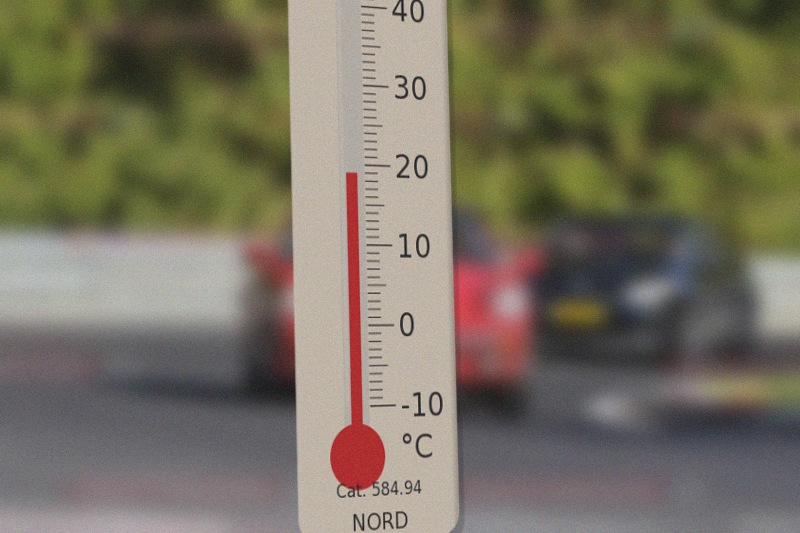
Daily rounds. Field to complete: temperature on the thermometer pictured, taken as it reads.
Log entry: 19 °C
